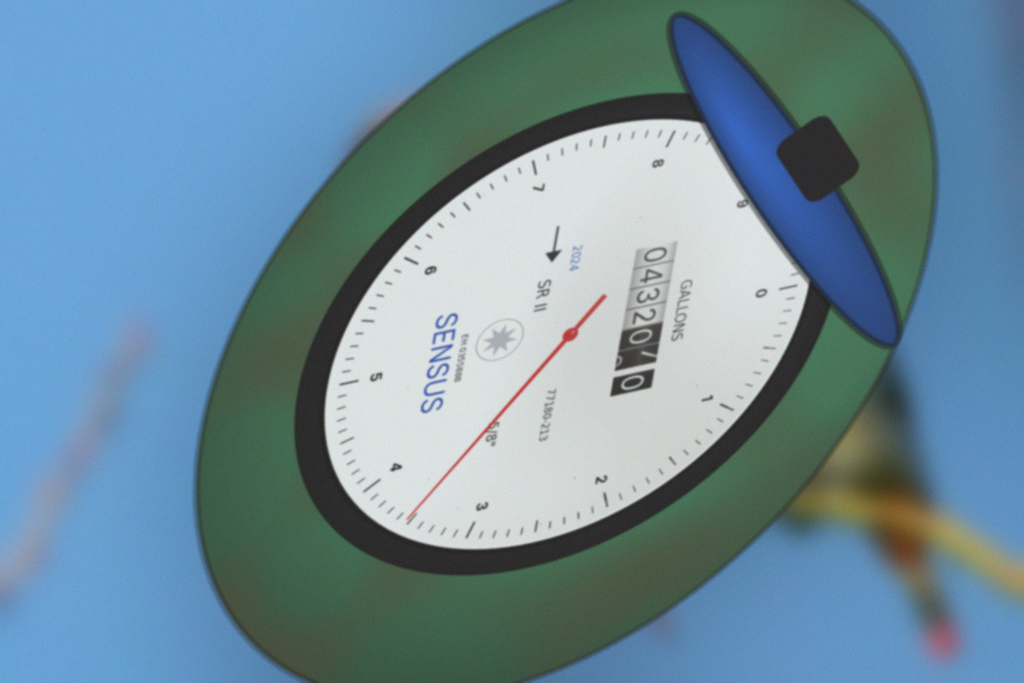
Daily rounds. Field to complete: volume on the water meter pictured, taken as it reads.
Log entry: 432073.5 gal
